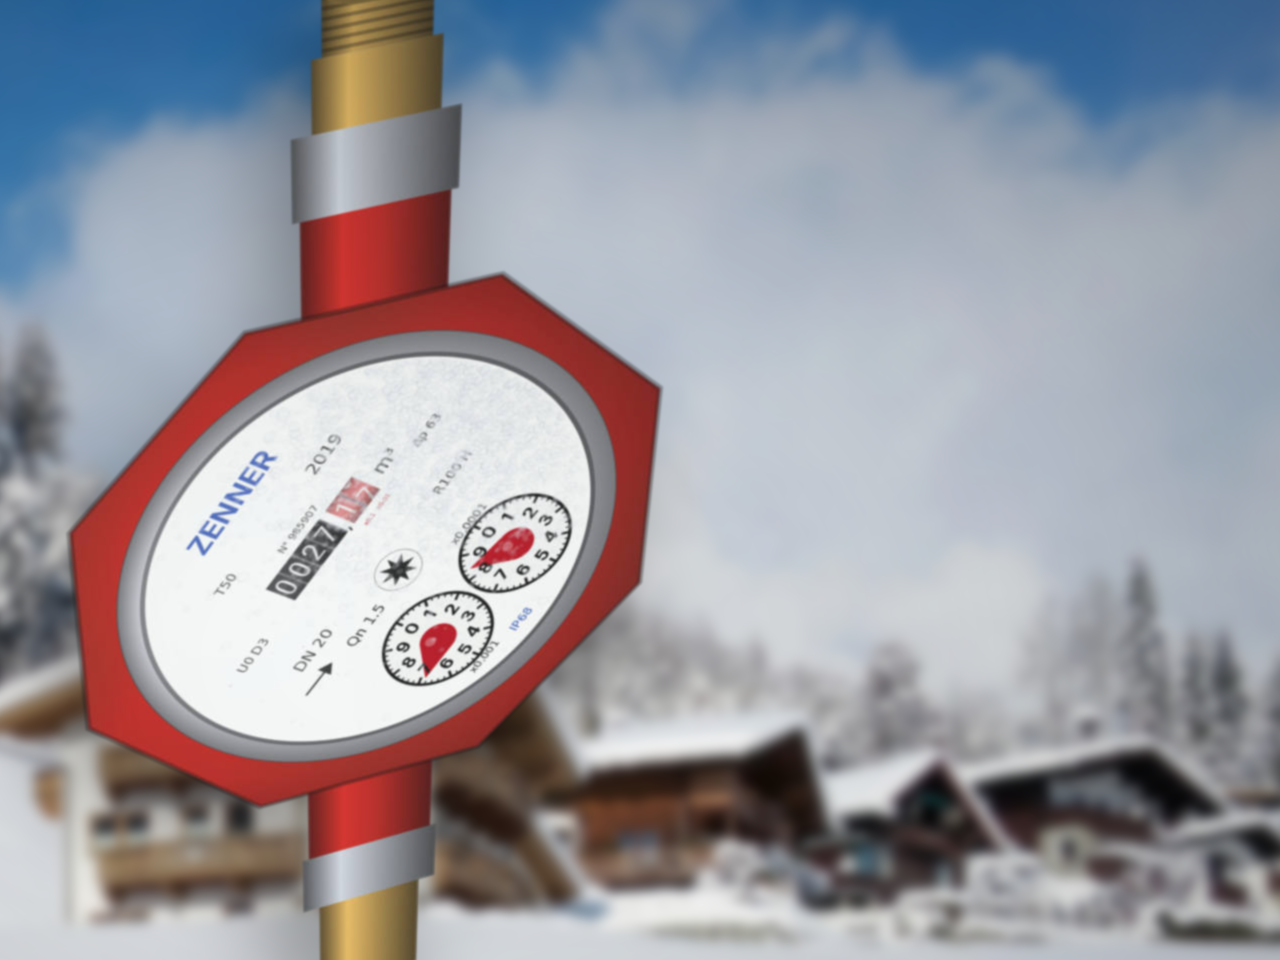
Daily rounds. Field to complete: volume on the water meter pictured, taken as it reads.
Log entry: 27.1668 m³
